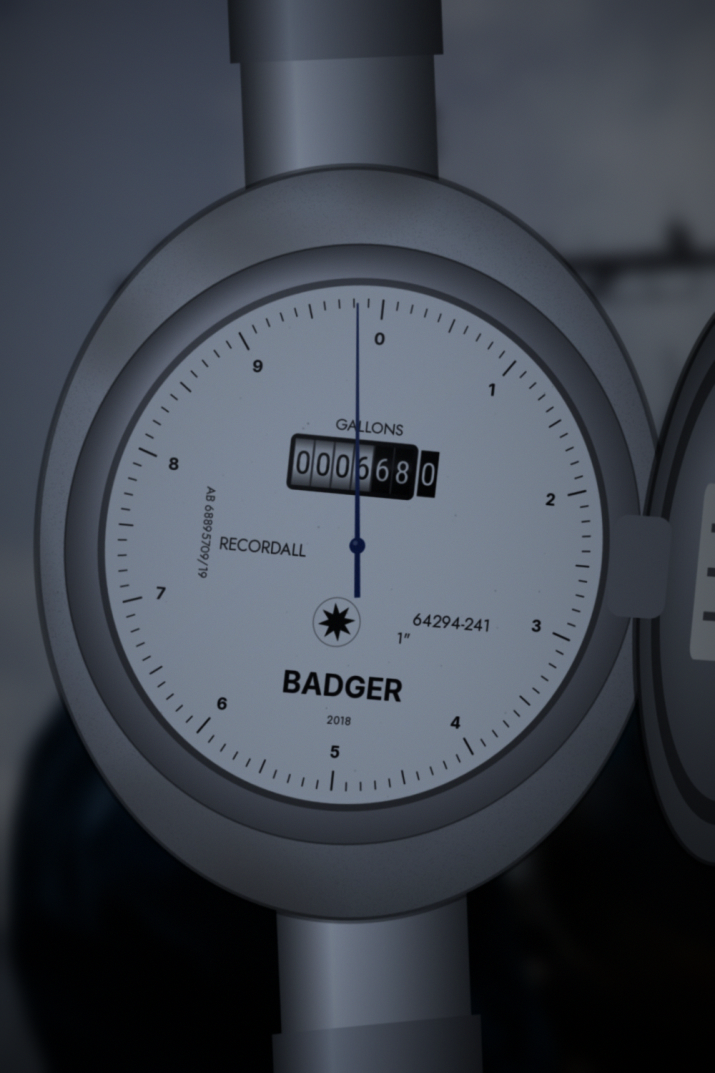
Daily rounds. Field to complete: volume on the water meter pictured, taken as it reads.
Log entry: 6679.8 gal
